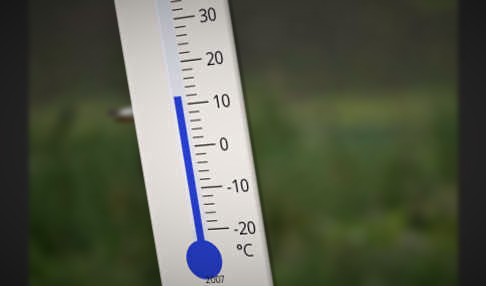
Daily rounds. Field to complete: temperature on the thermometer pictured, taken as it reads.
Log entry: 12 °C
